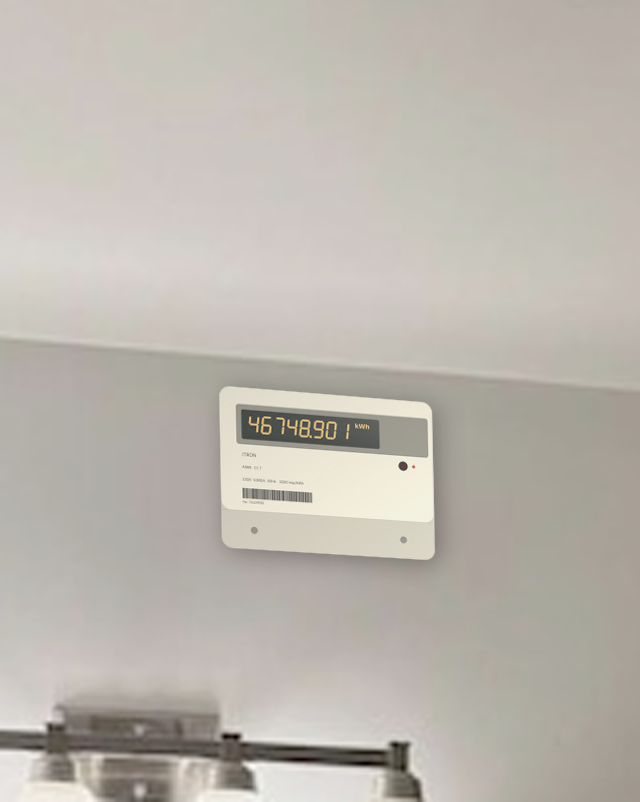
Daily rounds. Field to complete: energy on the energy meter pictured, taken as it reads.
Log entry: 46748.901 kWh
